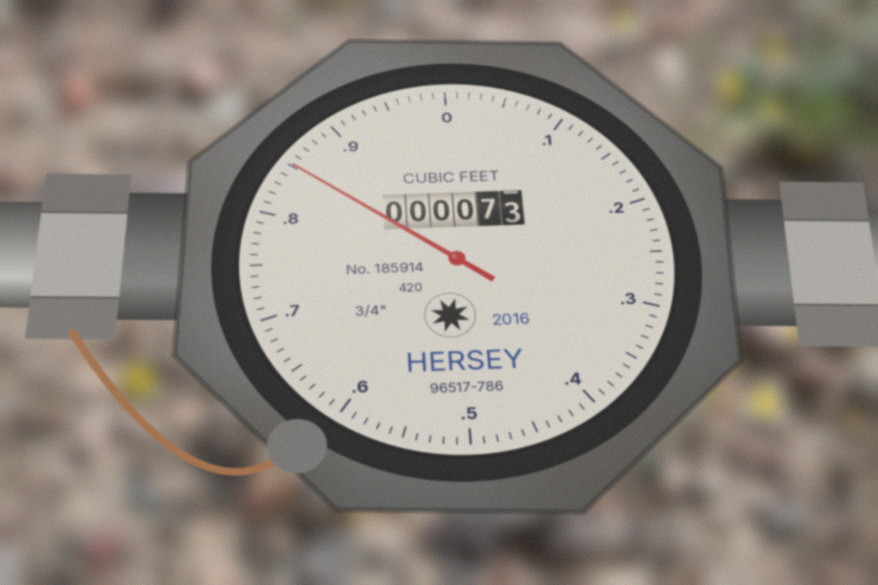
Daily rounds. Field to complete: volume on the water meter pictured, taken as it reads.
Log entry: 72.85 ft³
